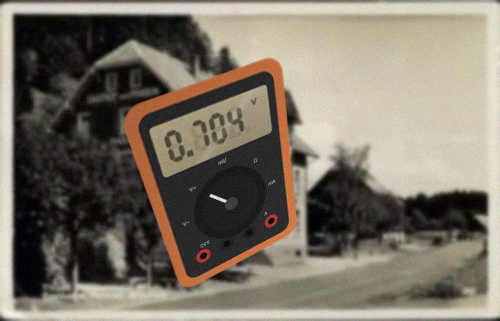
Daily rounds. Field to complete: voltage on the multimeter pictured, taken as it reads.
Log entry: 0.704 V
